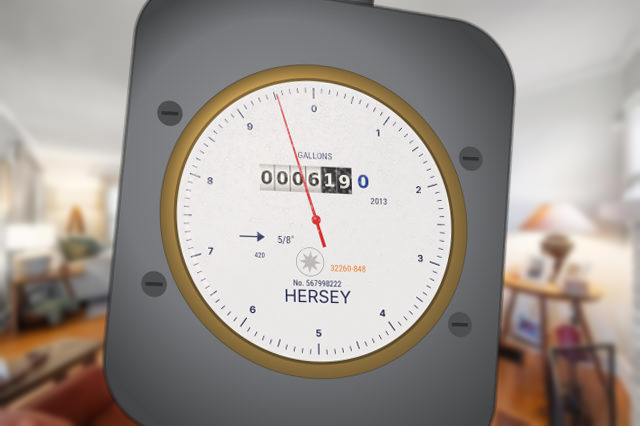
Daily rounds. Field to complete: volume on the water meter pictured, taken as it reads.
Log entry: 6189.5 gal
